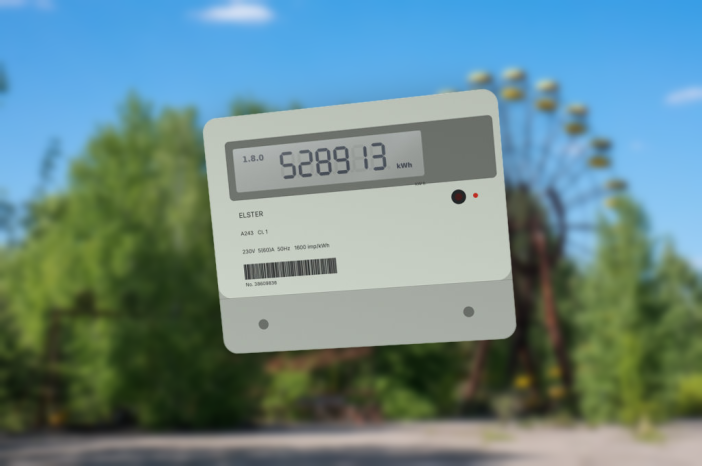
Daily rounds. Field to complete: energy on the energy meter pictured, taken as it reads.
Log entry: 528913 kWh
